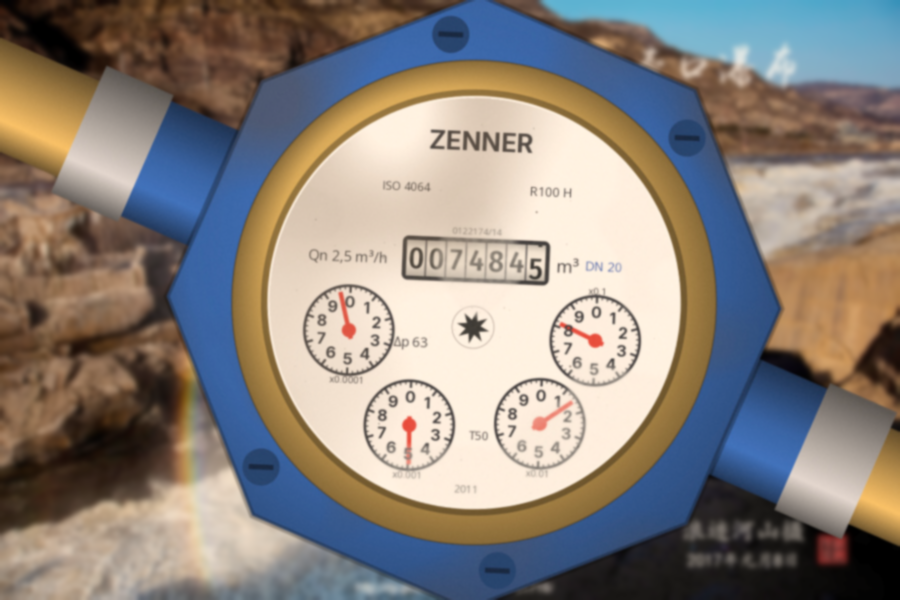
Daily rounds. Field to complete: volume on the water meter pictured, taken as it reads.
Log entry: 74844.8149 m³
